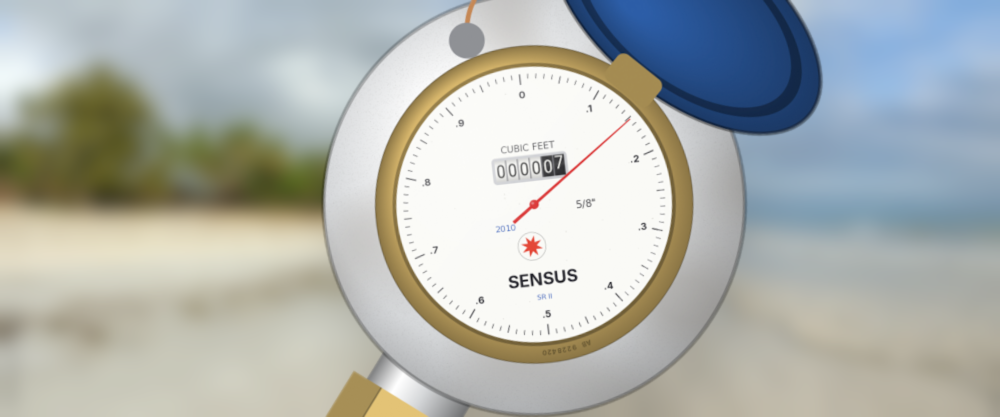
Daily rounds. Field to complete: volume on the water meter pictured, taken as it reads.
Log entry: 7.15 ft³
